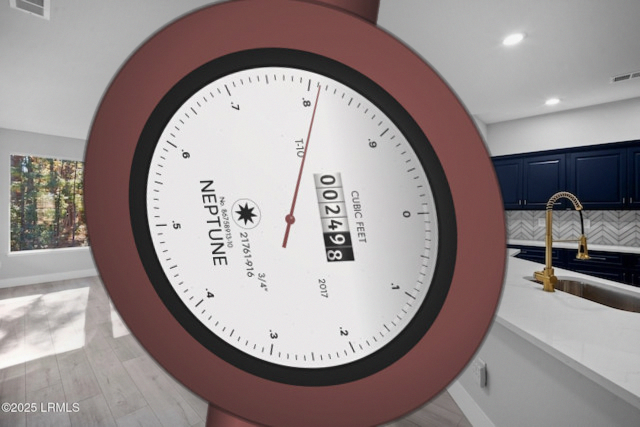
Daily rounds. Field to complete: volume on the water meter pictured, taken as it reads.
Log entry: 2497.81 ft³
